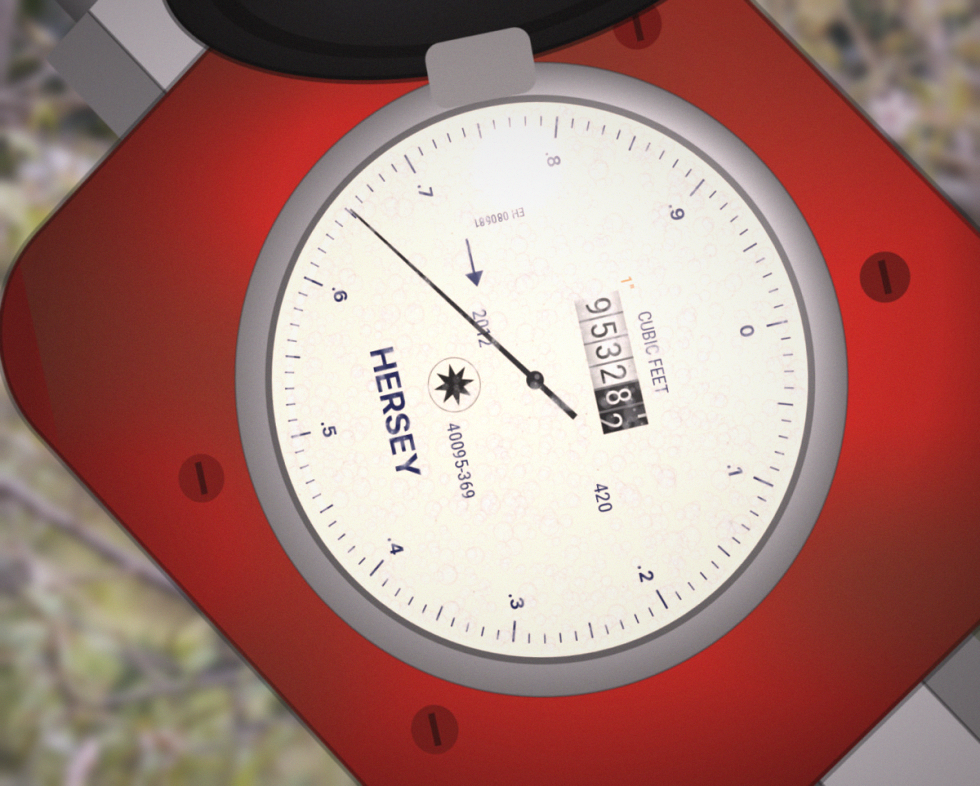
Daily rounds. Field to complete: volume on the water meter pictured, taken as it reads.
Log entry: 953281.65 ft³
